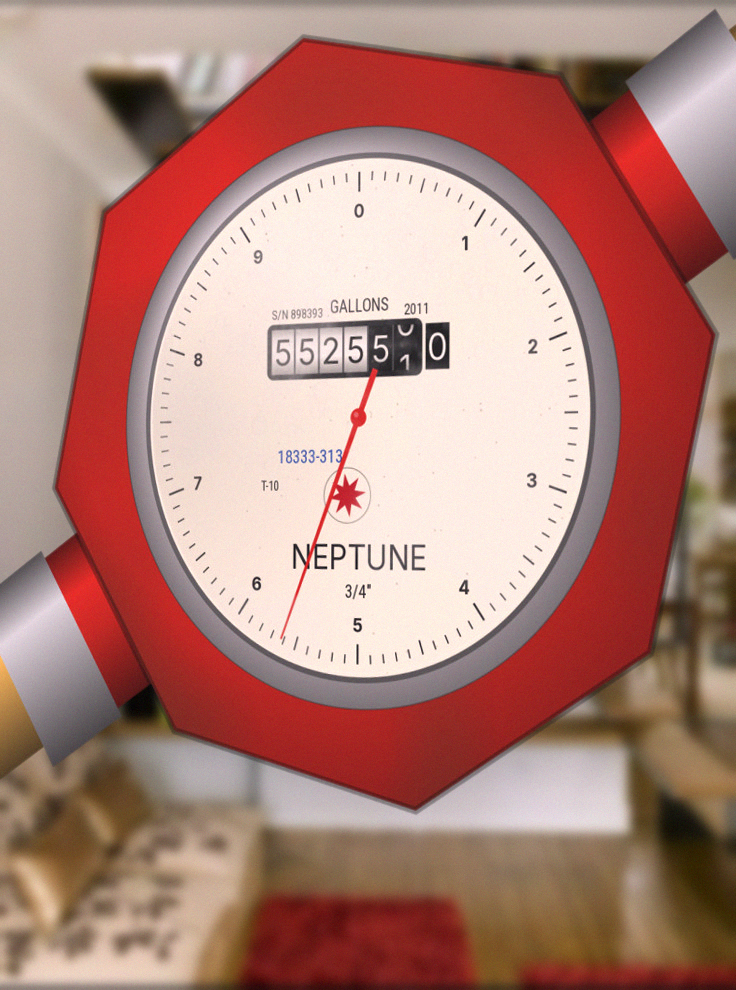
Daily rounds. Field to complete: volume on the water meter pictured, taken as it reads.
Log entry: 5525505.6 gal
